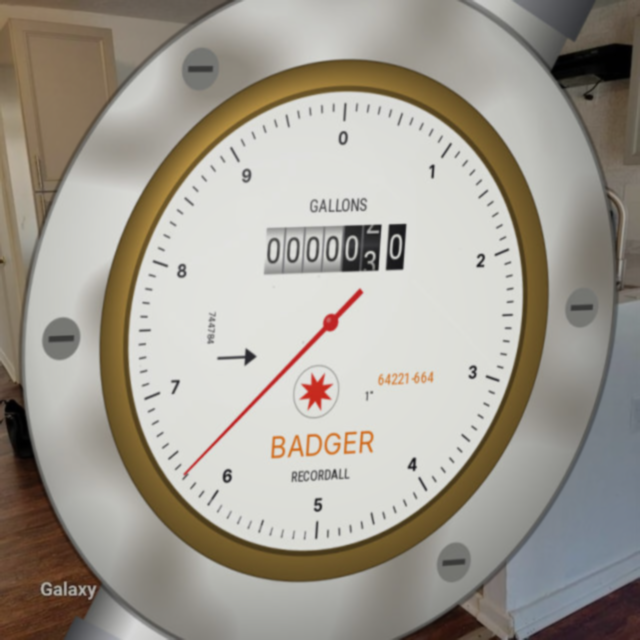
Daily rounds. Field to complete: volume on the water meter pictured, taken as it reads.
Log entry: 26.3 gal
